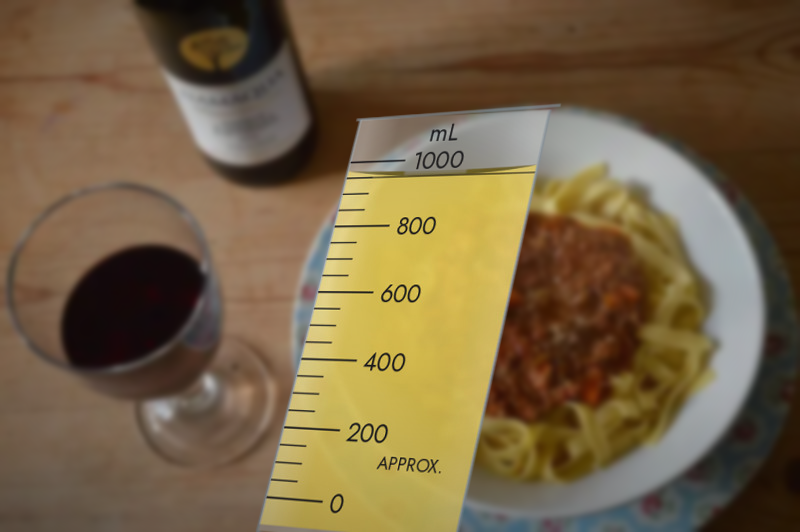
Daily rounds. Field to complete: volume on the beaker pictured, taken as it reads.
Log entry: 950 mL
